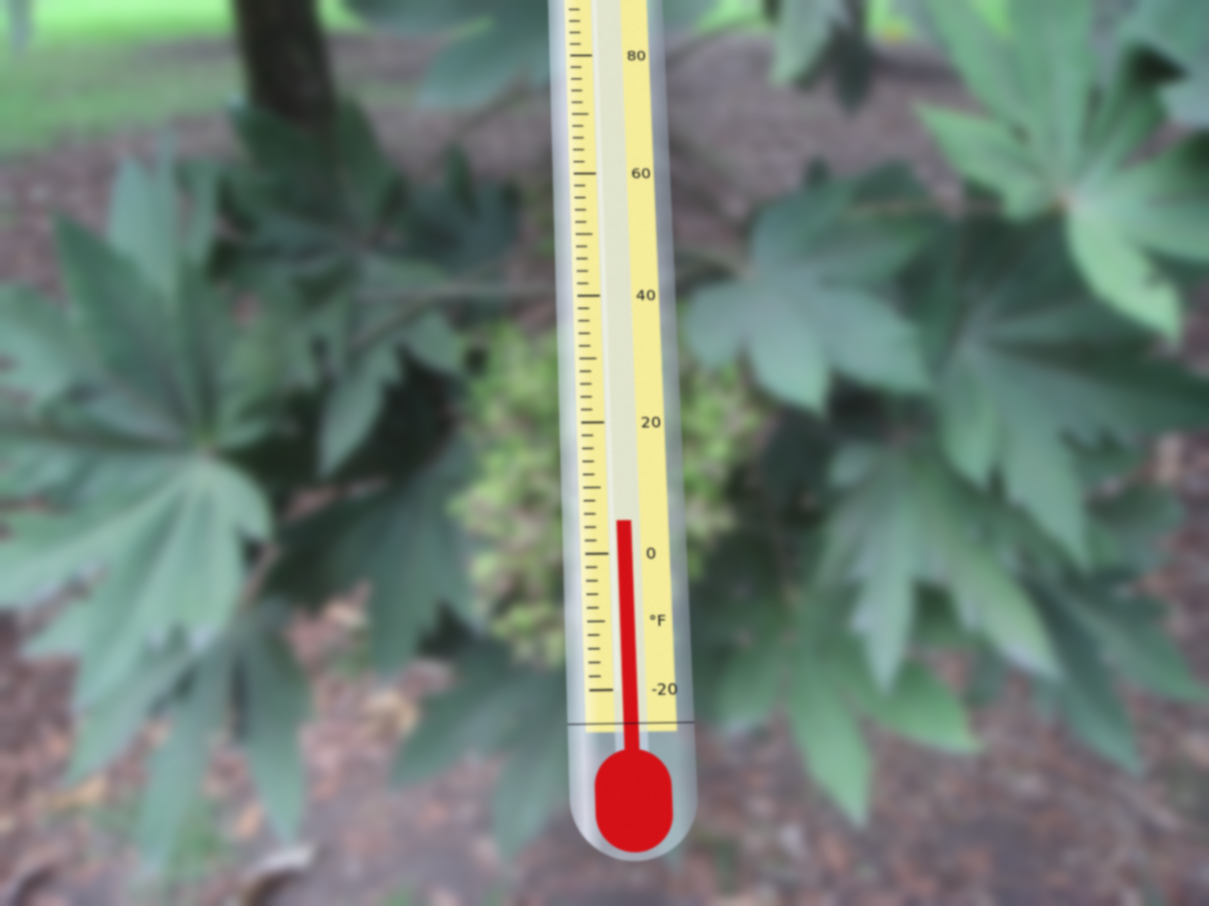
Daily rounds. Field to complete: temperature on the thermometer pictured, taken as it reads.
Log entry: 5 °F
